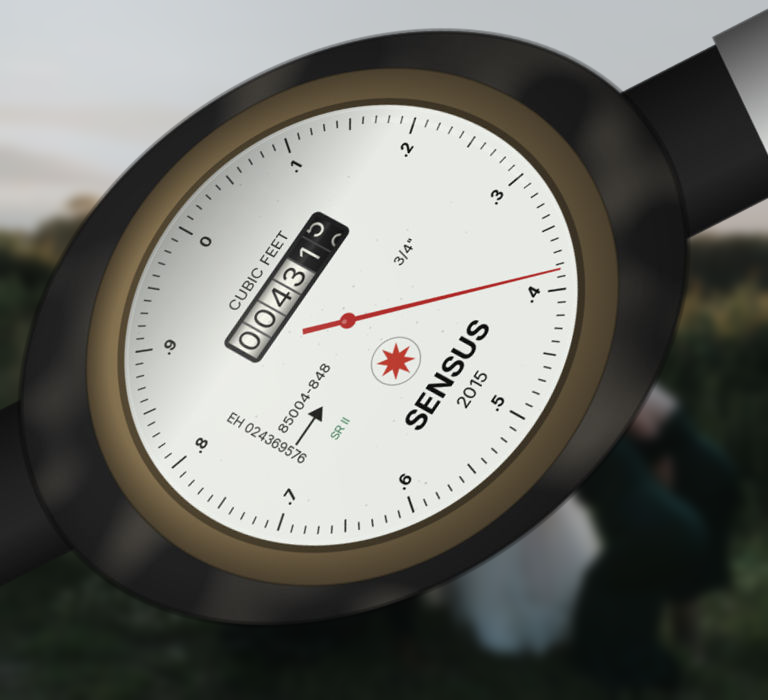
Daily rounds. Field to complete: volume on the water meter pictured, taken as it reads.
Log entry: 4315.38 ft³
